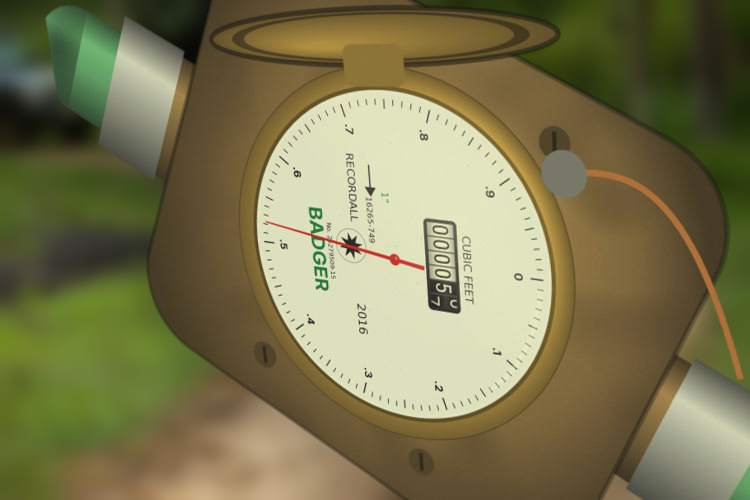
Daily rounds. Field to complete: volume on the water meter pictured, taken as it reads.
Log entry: 56.52 ft³
